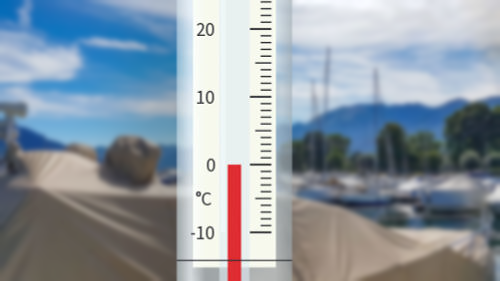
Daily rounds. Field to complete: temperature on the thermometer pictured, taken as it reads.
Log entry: 0 °C
